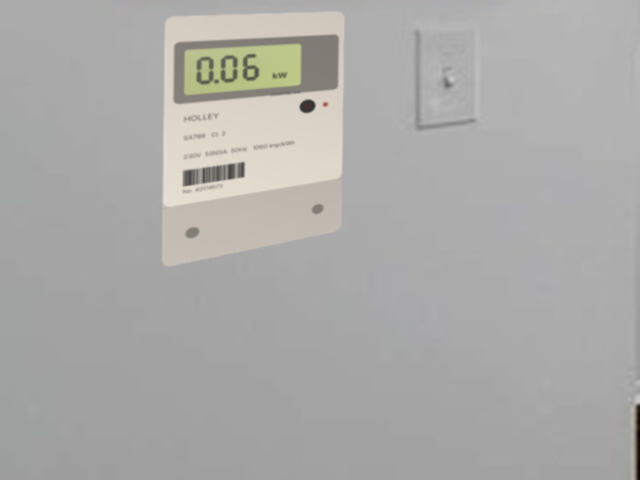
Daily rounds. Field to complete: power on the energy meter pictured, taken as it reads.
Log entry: 0.06 kW
